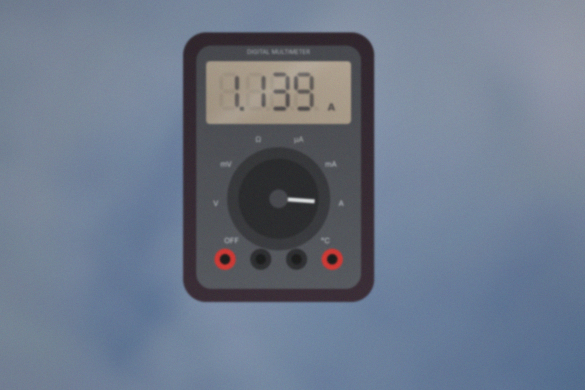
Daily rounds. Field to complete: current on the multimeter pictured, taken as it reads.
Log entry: 1.139 A
